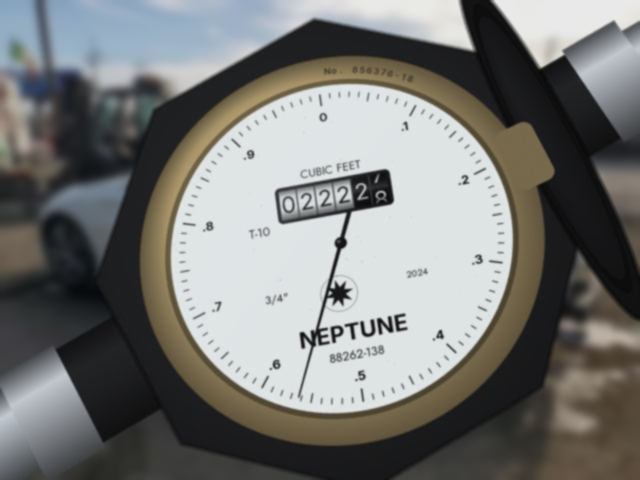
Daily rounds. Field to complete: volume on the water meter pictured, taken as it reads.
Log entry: 22227.56 ft³
